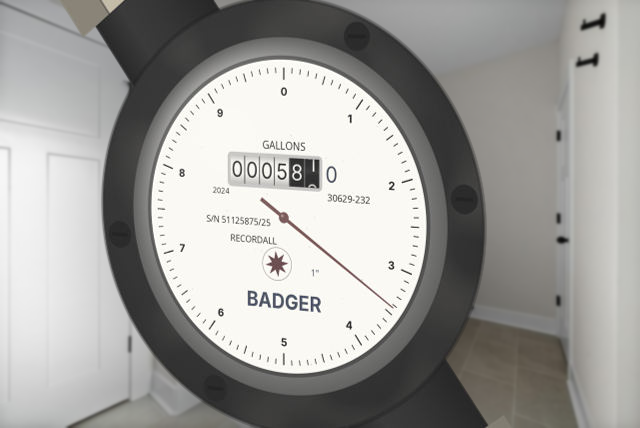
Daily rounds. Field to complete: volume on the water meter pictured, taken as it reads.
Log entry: 5813.4 gal
